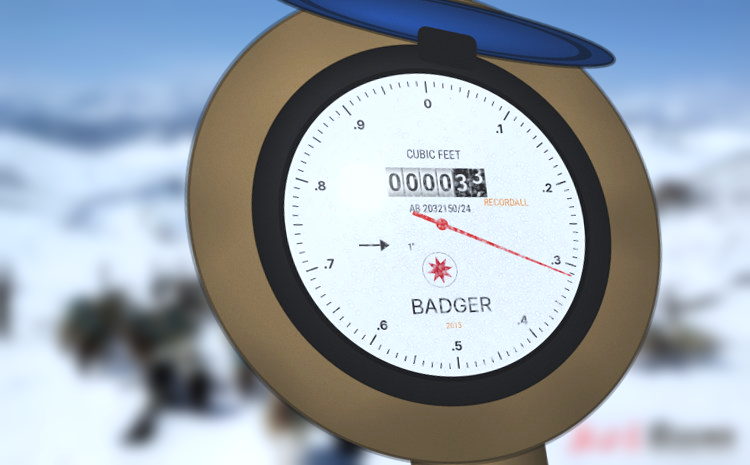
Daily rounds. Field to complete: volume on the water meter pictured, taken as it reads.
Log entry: 33.31 ft³
